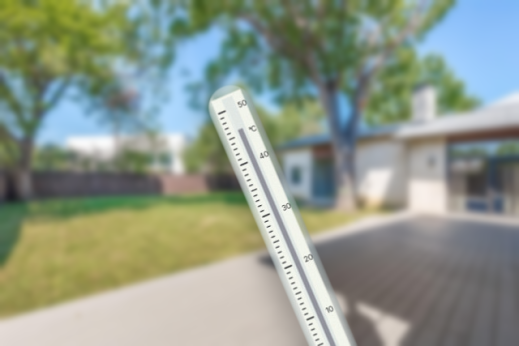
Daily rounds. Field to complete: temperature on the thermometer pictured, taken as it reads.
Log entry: 46 °C
